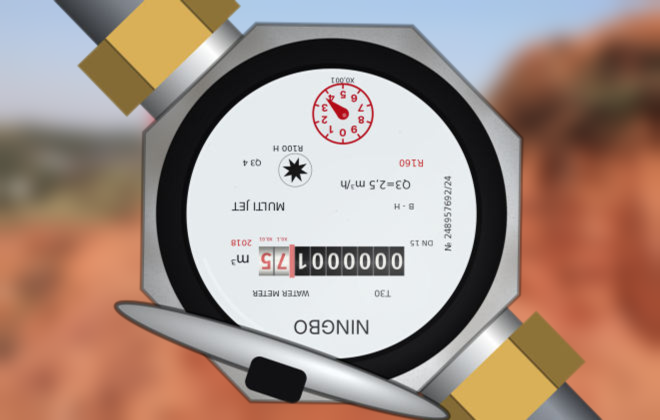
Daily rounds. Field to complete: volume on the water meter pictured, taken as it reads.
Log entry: 1.753 m³
